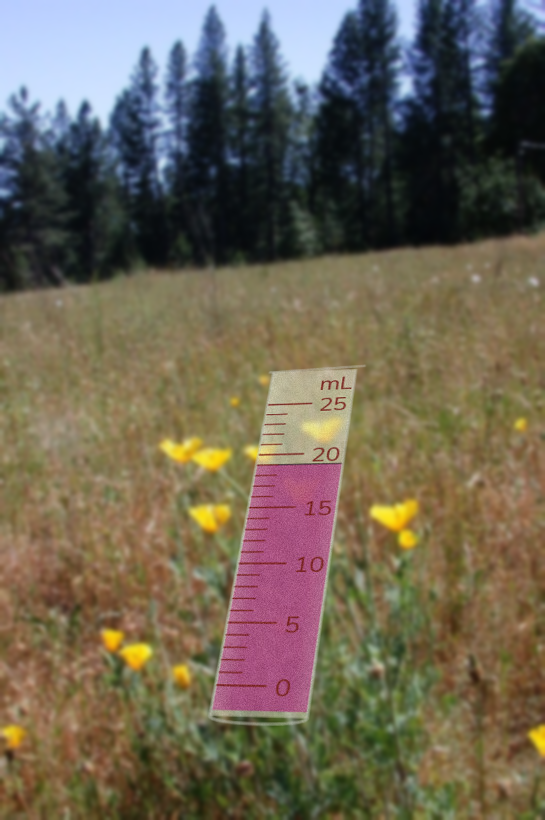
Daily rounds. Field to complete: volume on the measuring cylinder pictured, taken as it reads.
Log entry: 19 mL
